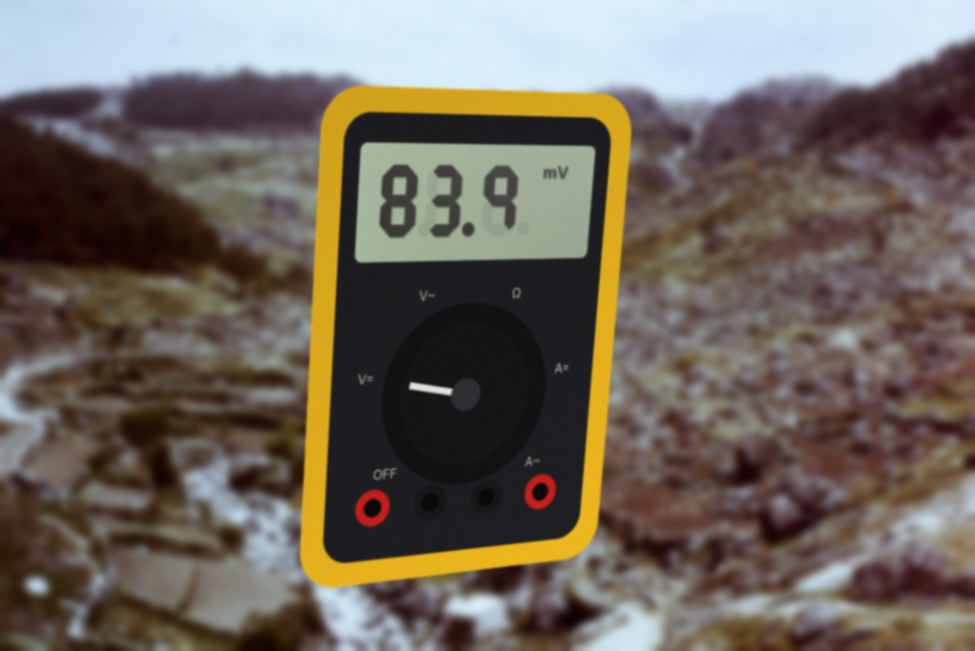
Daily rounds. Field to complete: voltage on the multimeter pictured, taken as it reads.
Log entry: 83.9 mV
